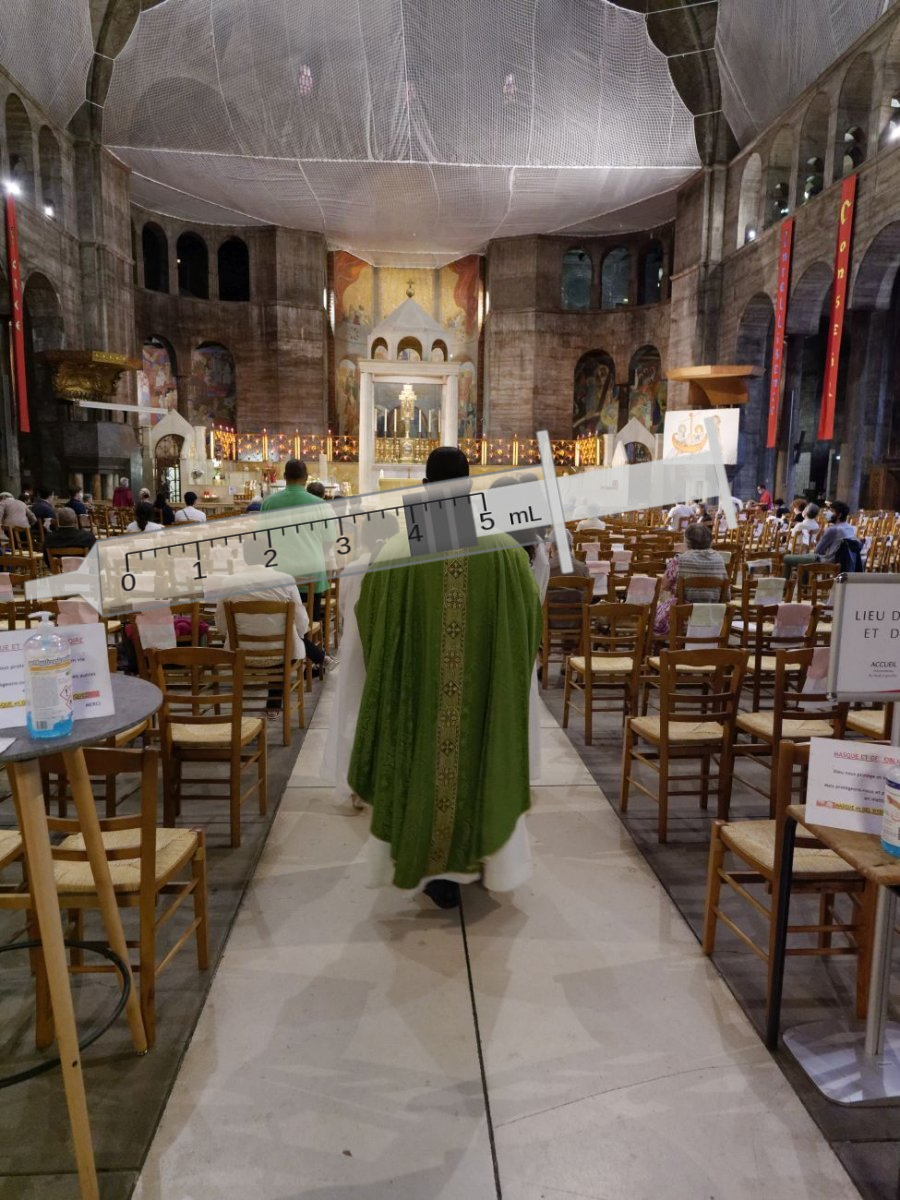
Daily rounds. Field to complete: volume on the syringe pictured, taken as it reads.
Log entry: 3.9 mL
